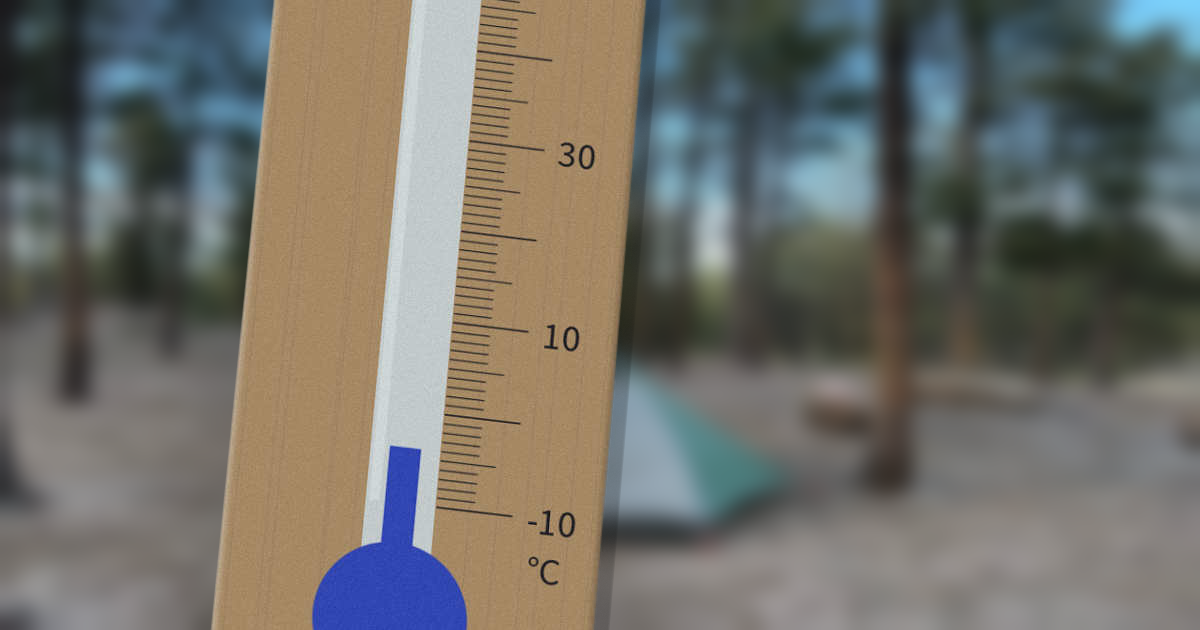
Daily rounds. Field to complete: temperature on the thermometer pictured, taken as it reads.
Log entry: -4 °C
